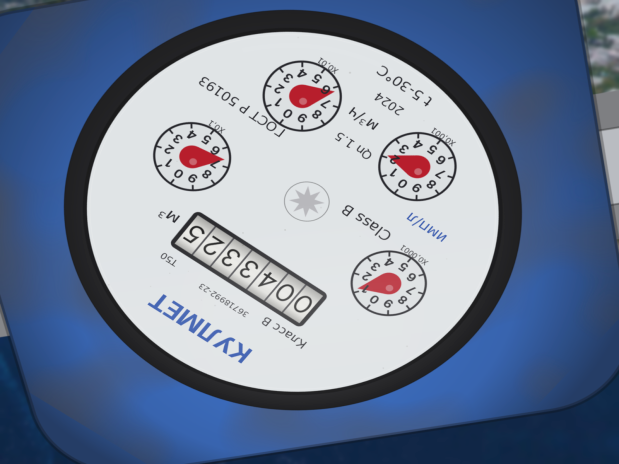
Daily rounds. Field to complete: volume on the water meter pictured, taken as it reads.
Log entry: 43325.6621 m³
